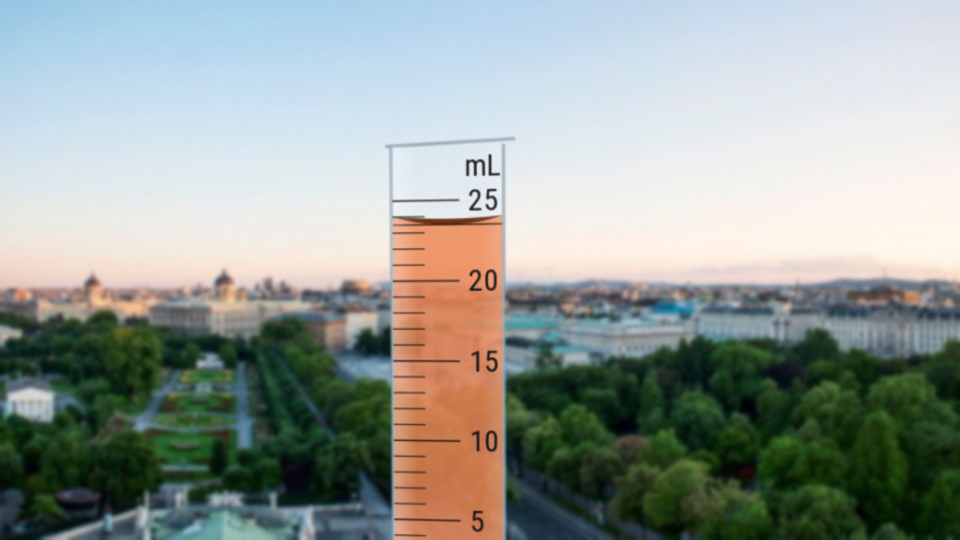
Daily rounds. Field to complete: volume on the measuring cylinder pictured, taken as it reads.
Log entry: 23.5 mL
